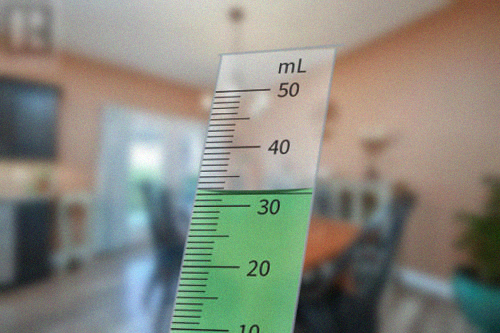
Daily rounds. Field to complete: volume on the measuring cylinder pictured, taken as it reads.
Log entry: 32 mL
